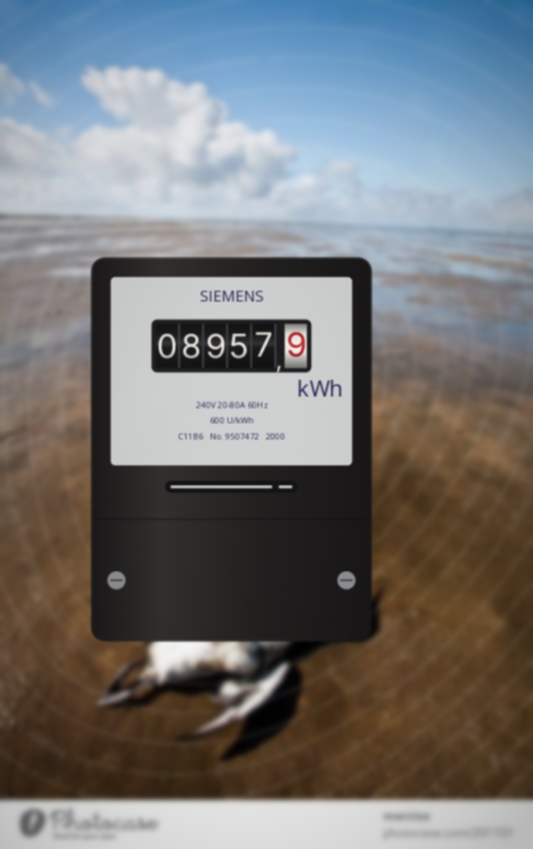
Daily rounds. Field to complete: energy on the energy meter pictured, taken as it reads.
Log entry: 8957.9 kWh
